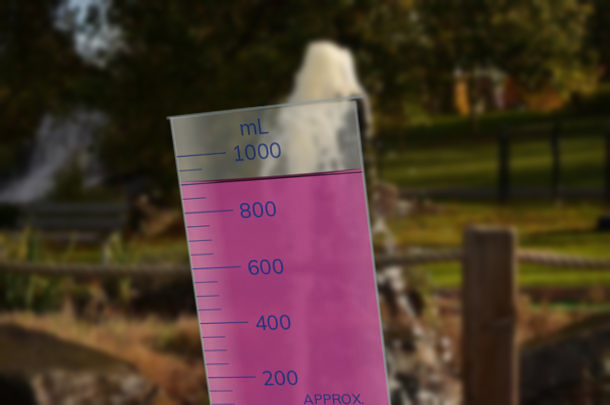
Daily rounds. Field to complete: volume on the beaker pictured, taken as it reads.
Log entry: 900 mL
